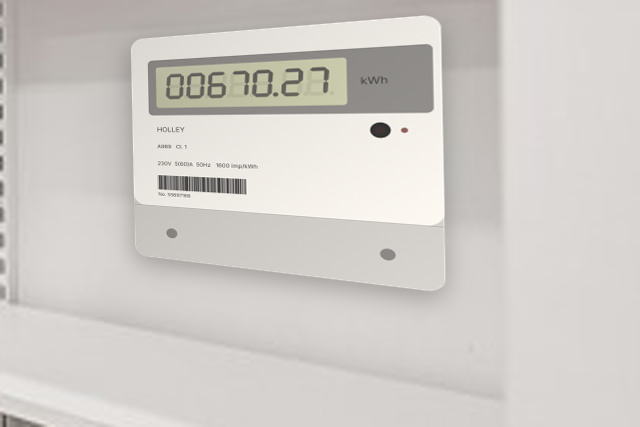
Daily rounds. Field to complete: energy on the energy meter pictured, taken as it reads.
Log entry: 670.27 kWh
